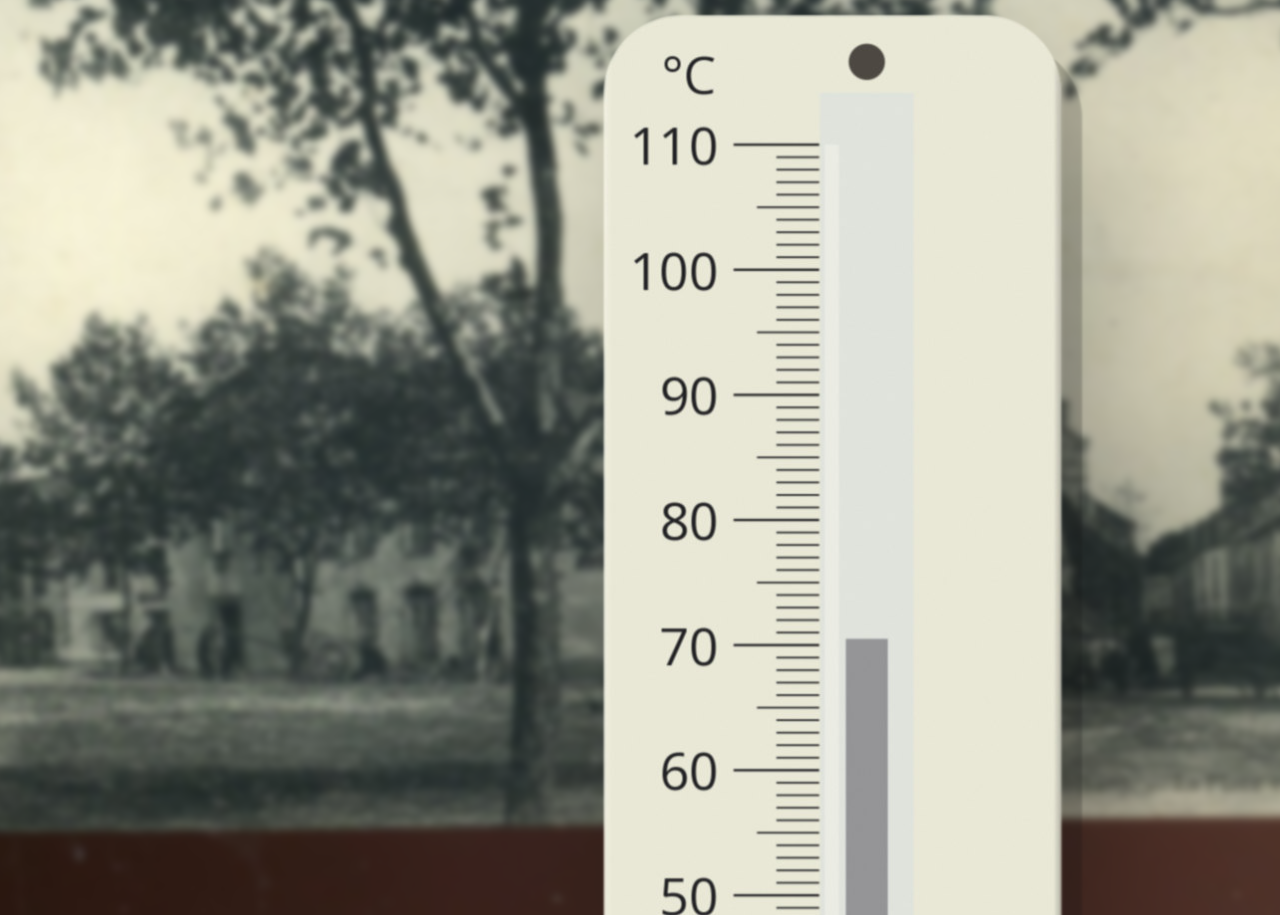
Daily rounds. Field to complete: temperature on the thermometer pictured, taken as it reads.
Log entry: 70.5 °C
